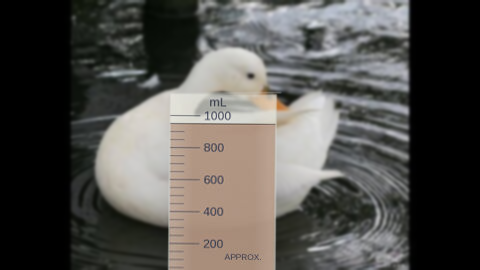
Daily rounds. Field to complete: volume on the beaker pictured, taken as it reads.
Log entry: 950 mL
